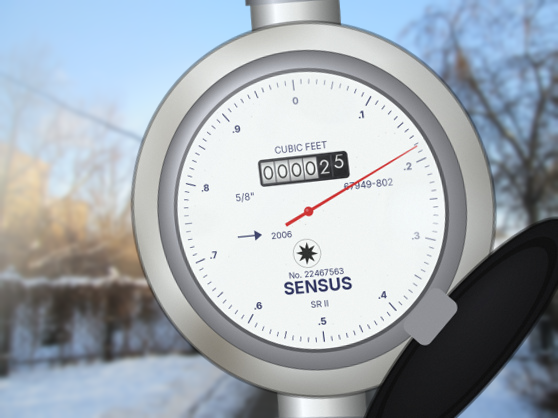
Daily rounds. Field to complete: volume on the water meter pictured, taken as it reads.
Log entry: 25.18 ft³
